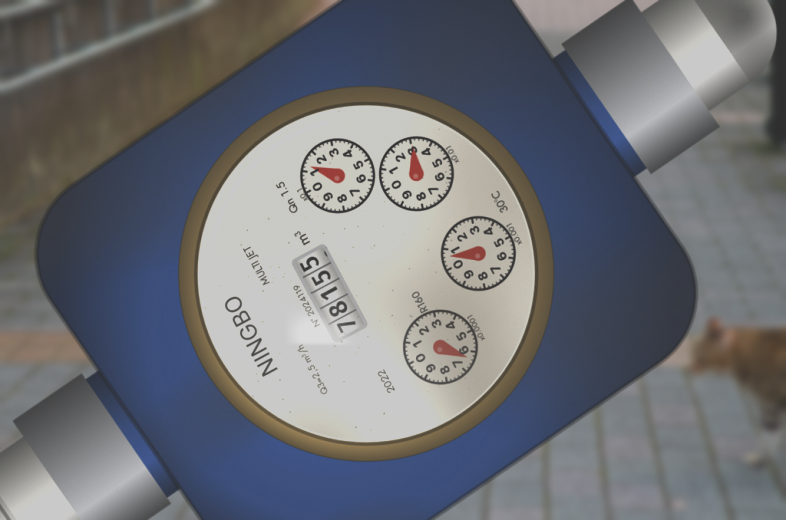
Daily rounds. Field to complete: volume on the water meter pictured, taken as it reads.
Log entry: 78155.1306 m³
